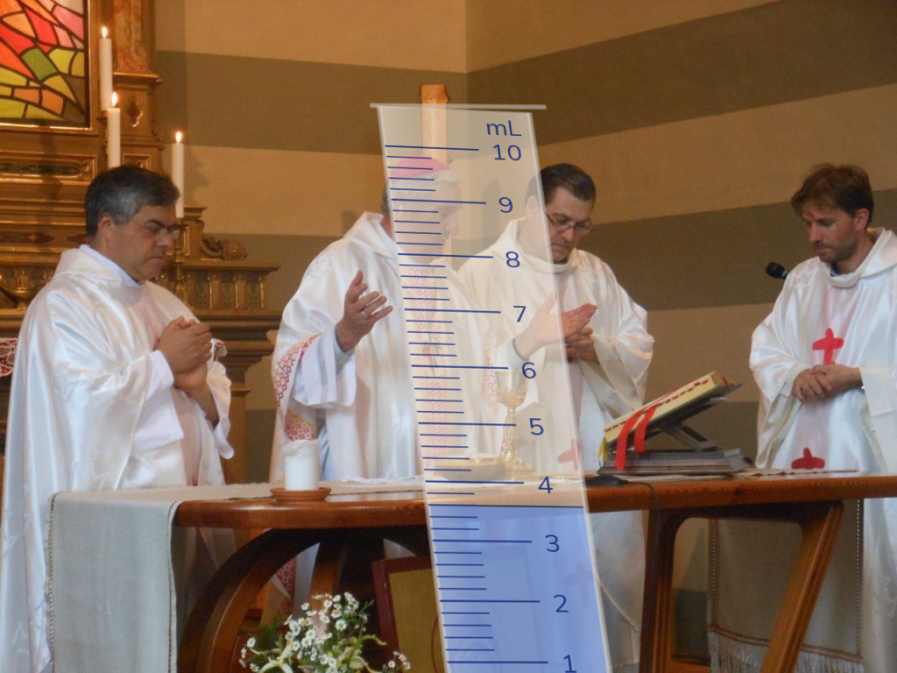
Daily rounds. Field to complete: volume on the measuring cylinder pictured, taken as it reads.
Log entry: 3.6 mL
